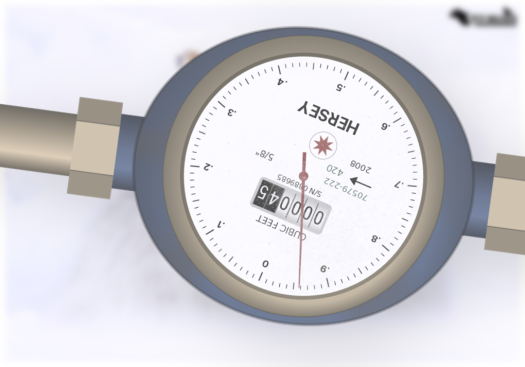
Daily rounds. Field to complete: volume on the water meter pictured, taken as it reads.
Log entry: 44.94 ft³
